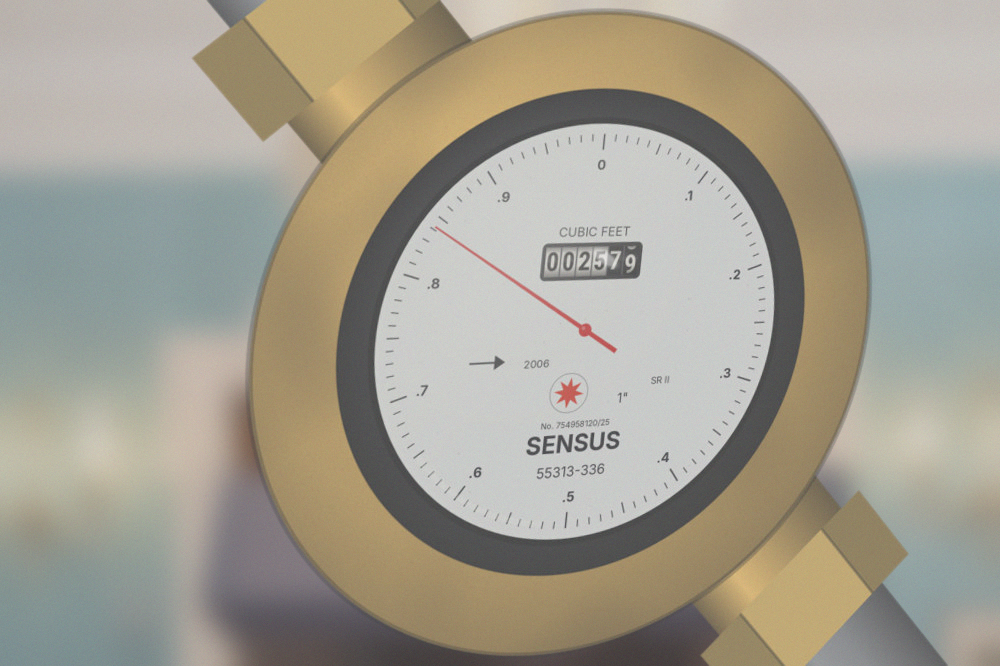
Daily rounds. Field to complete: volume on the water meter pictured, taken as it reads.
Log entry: 2578.84 ft³
